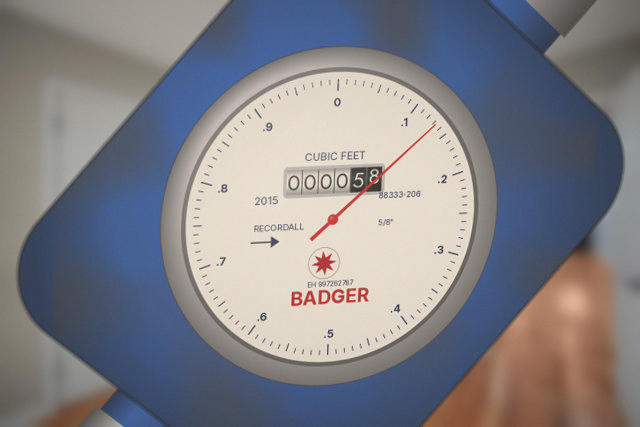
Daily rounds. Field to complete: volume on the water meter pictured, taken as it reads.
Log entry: 58.13 ft³
